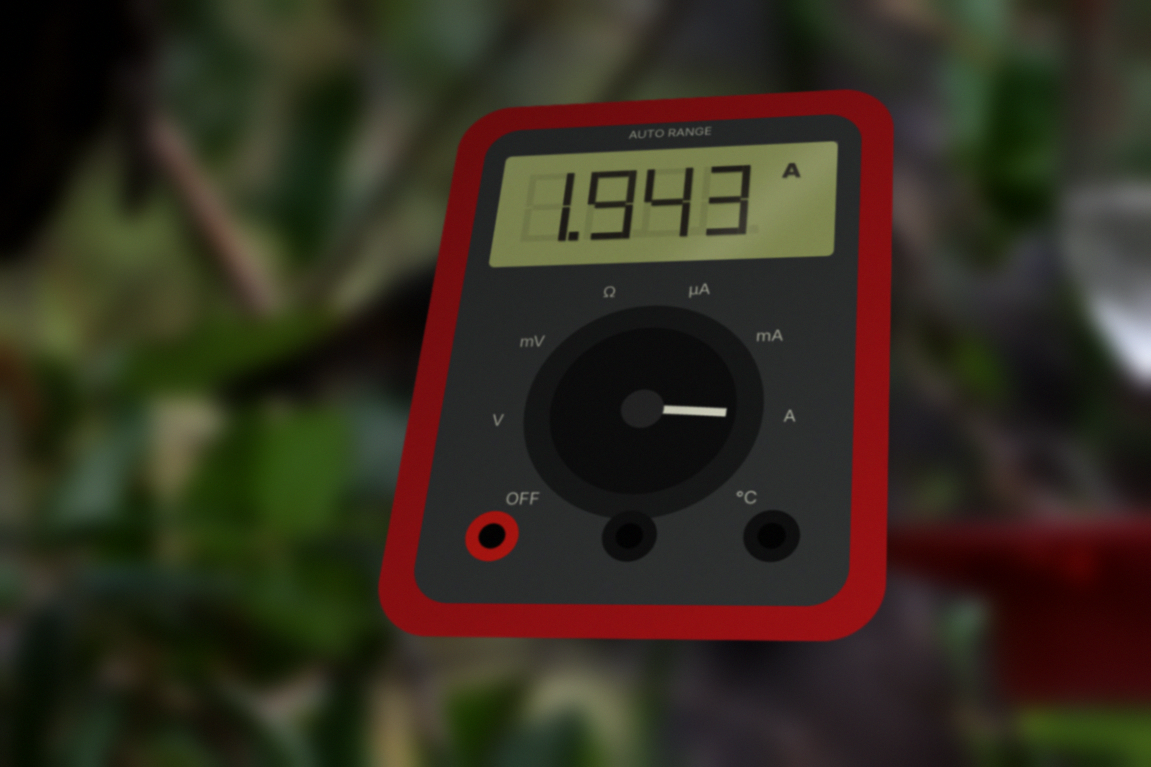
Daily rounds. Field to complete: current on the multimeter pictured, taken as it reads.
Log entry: 1.943 A
